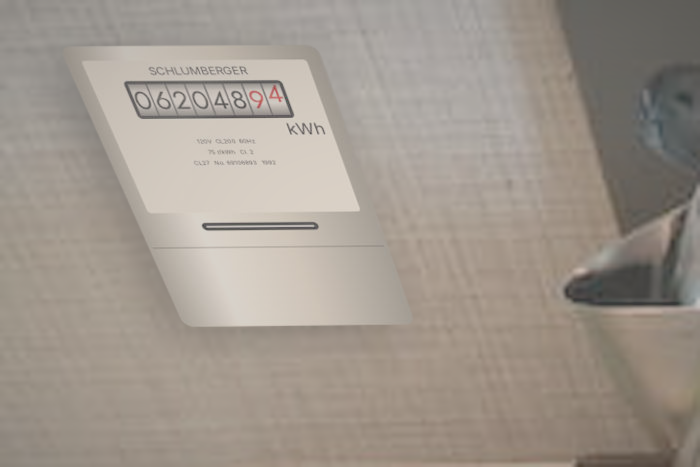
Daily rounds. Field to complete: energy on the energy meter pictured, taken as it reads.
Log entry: 62048.94 kWh
